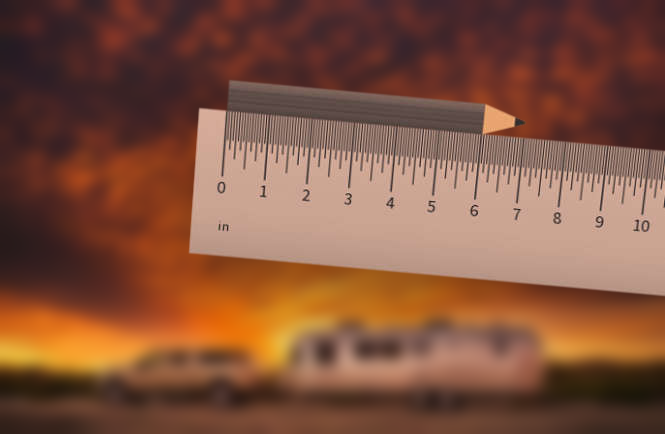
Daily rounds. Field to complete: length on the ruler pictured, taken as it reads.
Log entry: 7 in
